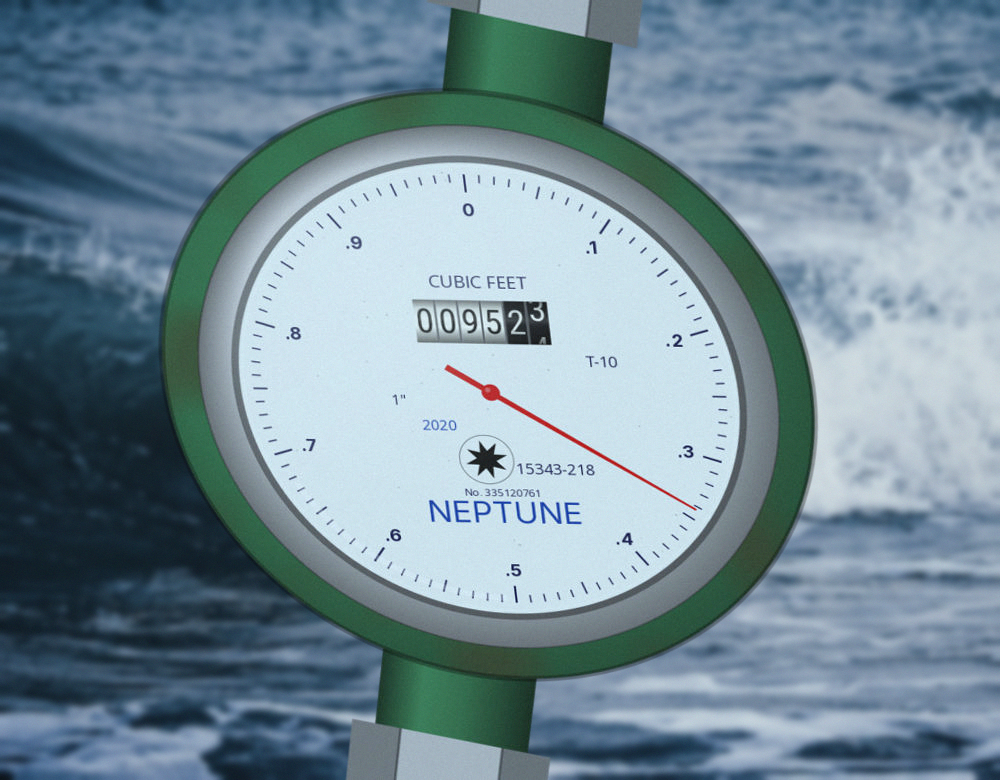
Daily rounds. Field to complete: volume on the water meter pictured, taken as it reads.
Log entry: 9523.34 ft³
